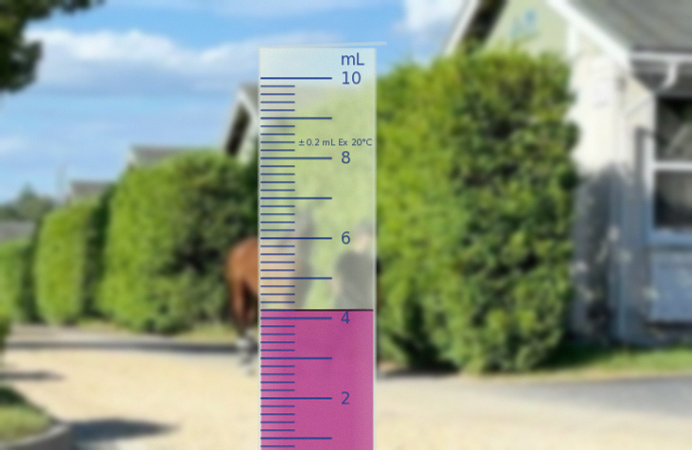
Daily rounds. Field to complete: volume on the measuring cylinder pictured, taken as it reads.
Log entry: 4.2 mL
